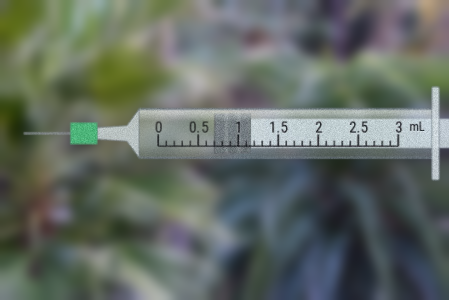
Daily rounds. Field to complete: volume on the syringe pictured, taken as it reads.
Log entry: 0.7 mL
